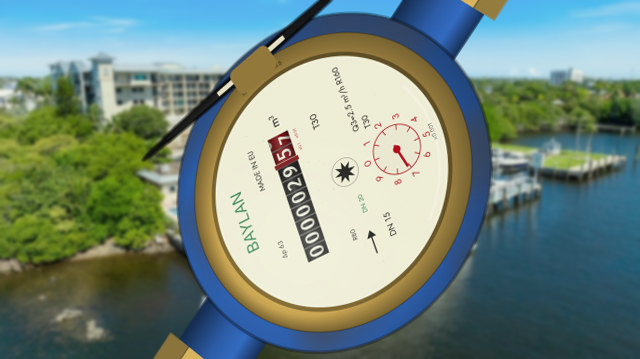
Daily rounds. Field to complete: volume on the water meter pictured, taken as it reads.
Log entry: 29.567 m³
